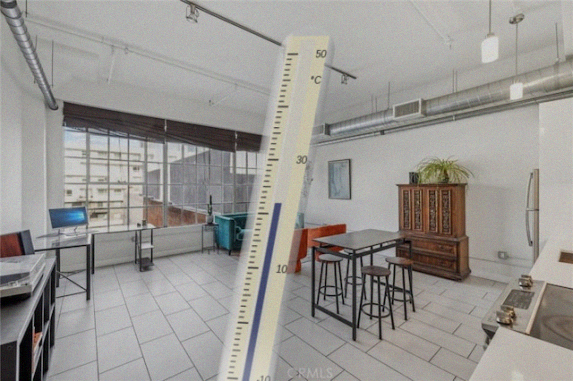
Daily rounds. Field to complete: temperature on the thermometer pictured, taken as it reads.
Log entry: 22 °C
